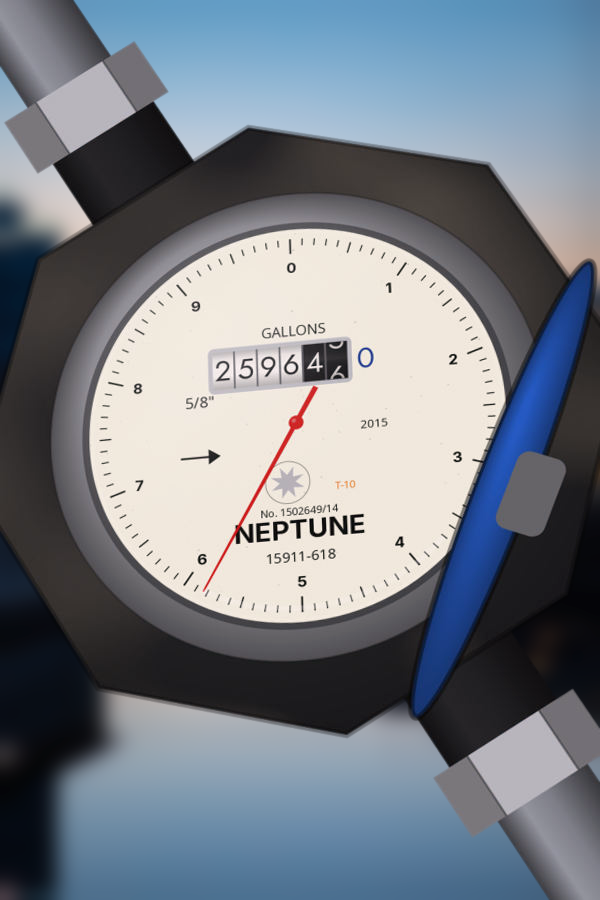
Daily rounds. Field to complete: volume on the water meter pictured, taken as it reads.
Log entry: 2596455.8 gal
